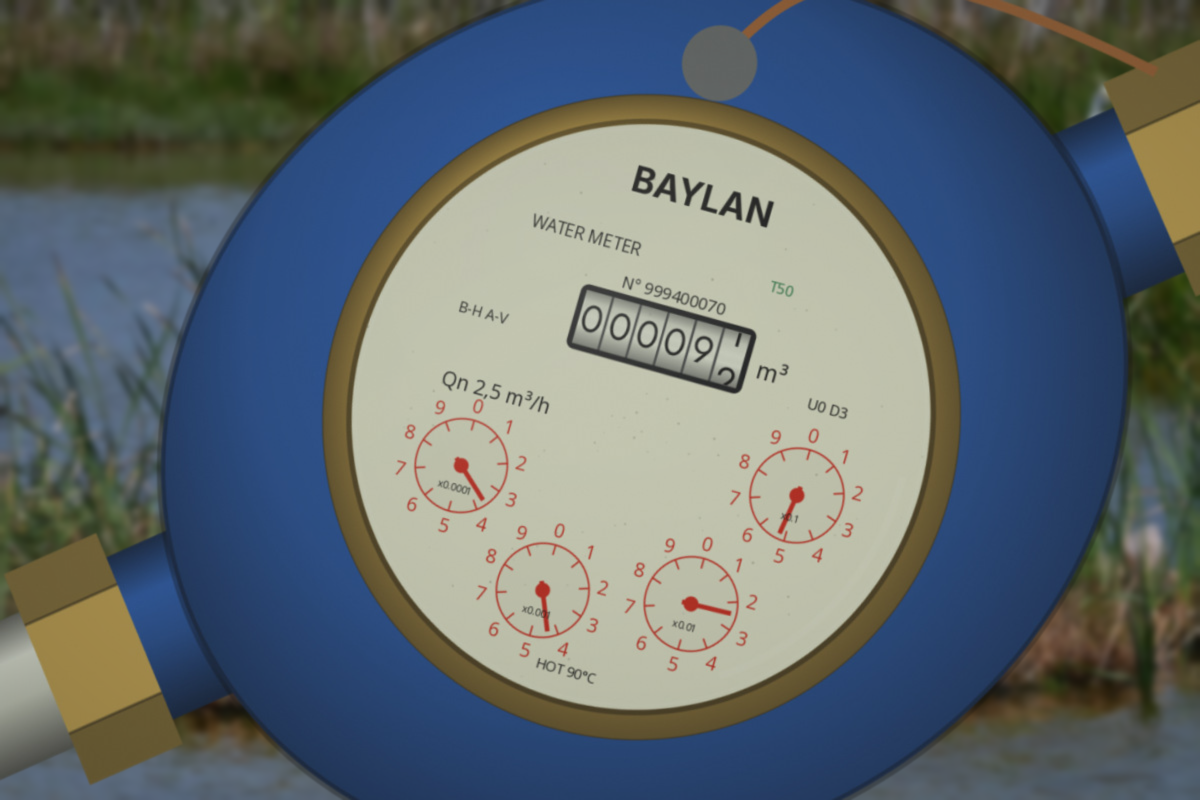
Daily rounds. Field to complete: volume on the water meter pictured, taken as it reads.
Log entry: 91.5243 m³
